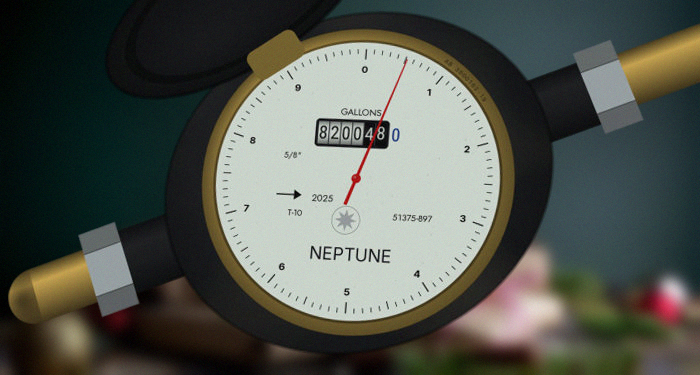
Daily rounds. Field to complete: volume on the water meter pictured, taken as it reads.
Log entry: 8200480.5 gal
